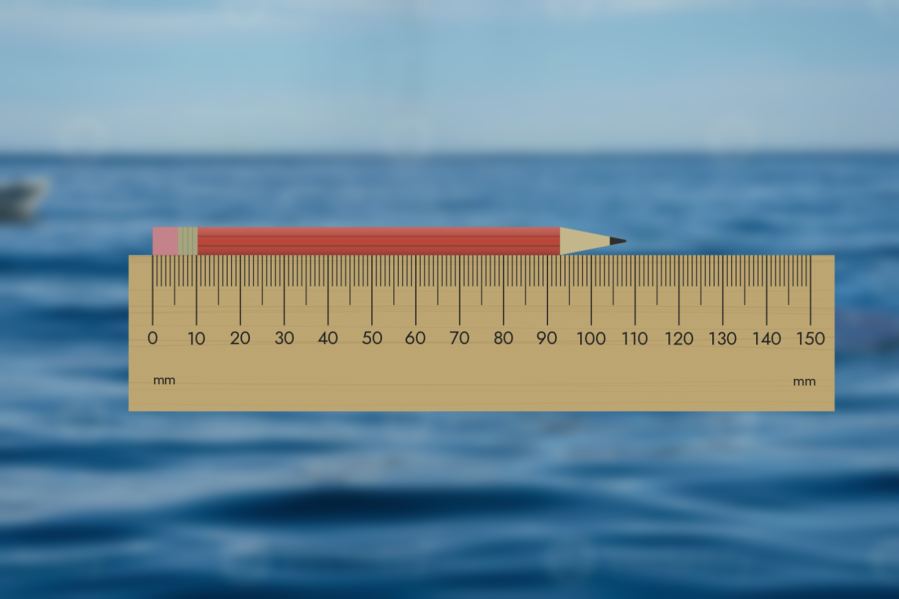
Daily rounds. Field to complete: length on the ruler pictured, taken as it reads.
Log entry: 108 mm
